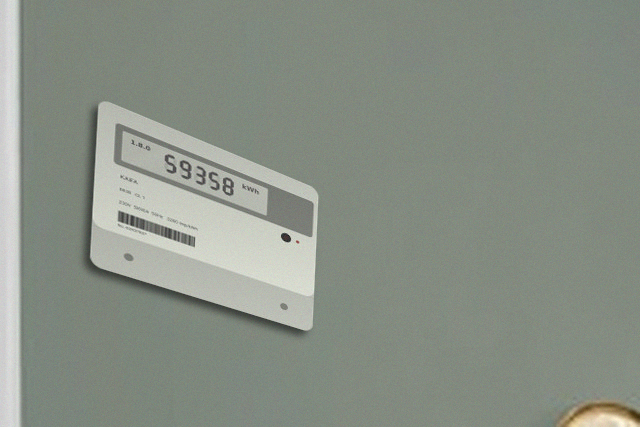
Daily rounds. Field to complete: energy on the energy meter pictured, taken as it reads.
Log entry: 59358 kWh
